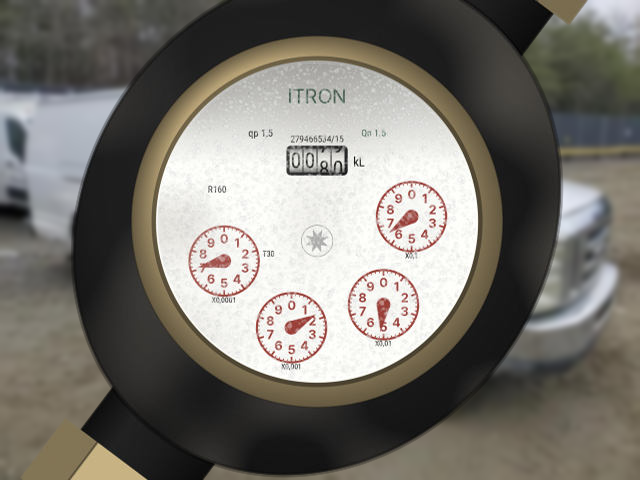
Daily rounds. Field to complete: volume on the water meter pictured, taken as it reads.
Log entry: 79.6517 kL
